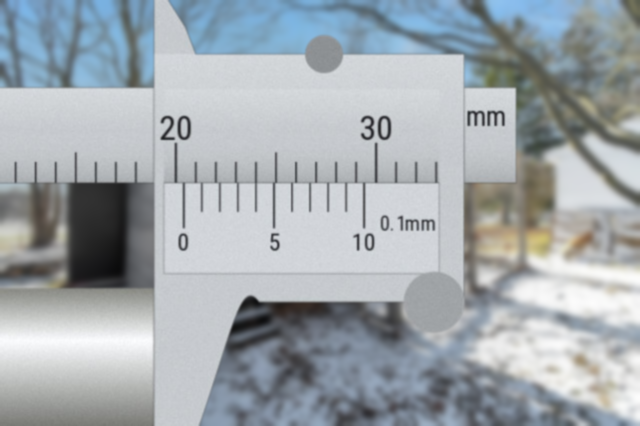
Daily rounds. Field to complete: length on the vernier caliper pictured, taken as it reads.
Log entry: 20.4 mm
